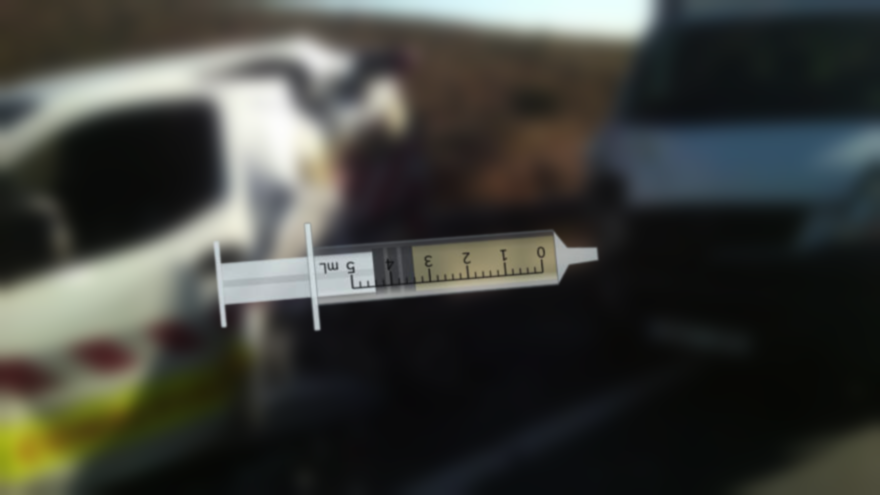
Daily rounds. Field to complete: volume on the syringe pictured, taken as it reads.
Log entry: 3.4 mL
